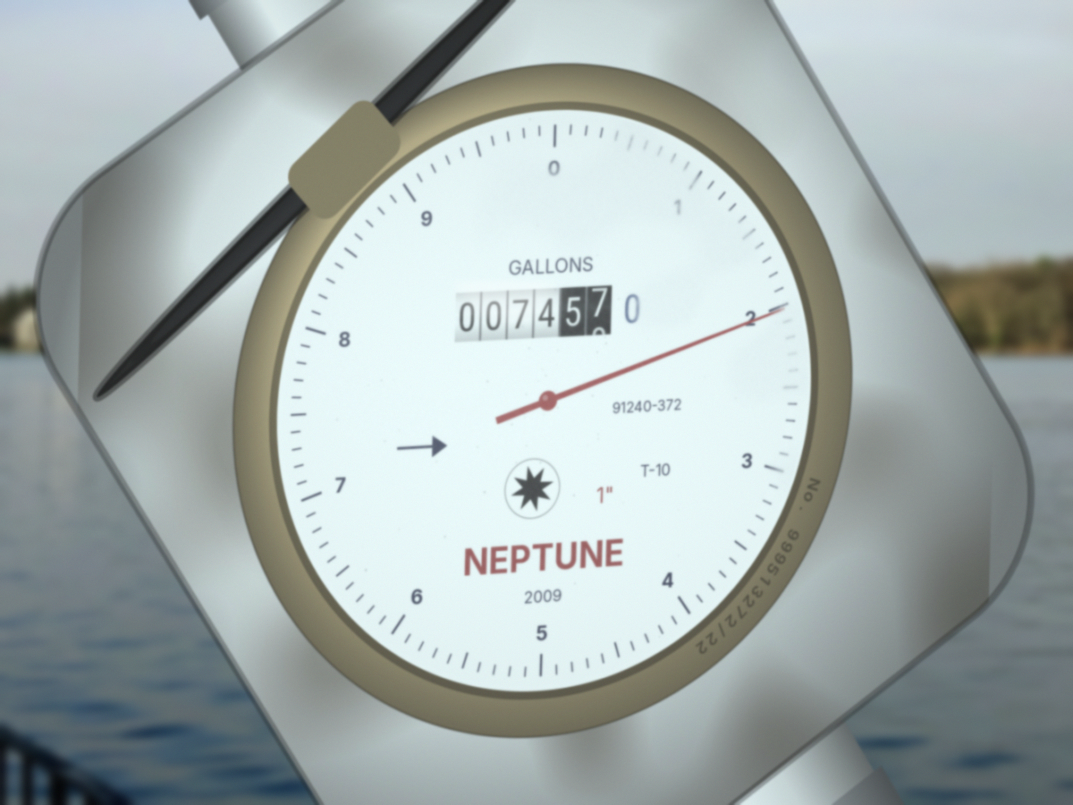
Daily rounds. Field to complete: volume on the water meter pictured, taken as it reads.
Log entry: 74572.0 gal
